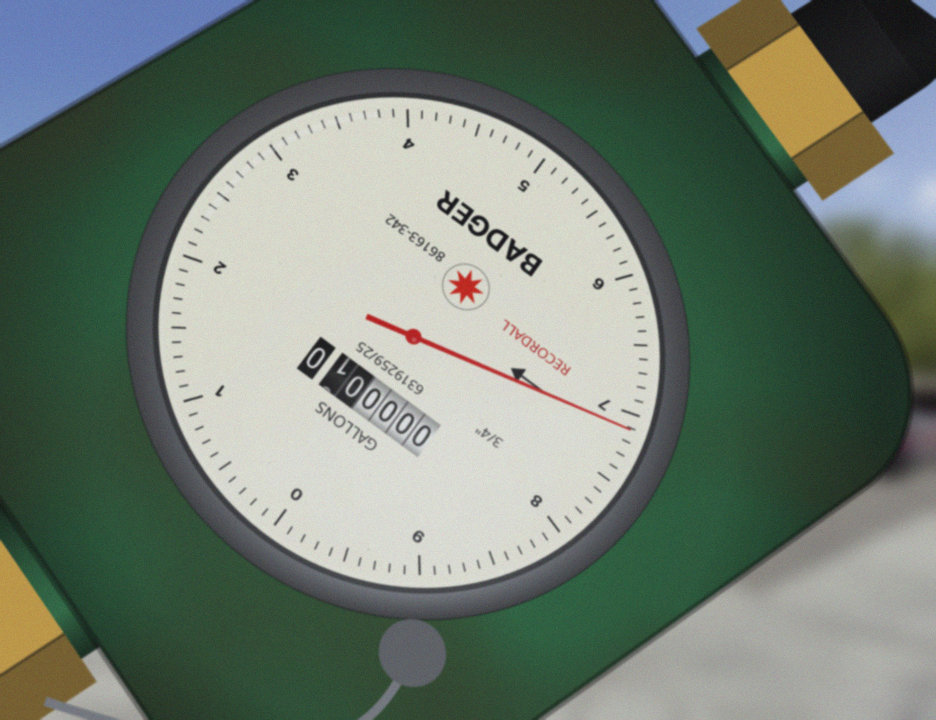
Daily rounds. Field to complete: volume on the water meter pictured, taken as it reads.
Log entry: 7.1 gal
